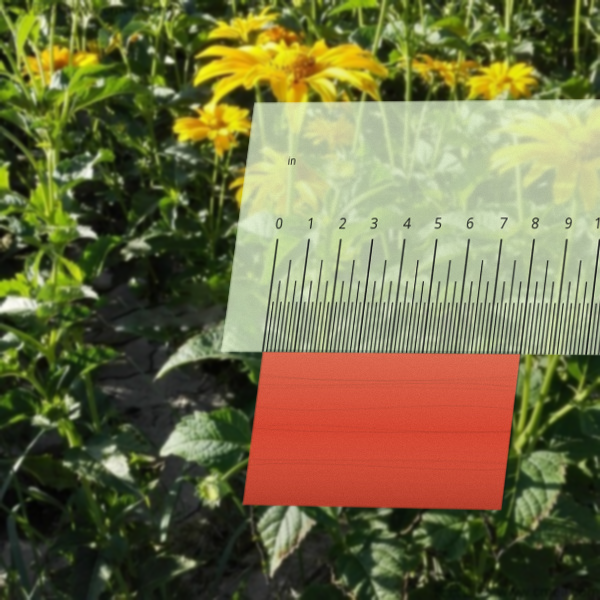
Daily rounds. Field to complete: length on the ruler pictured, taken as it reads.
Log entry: 8 in
